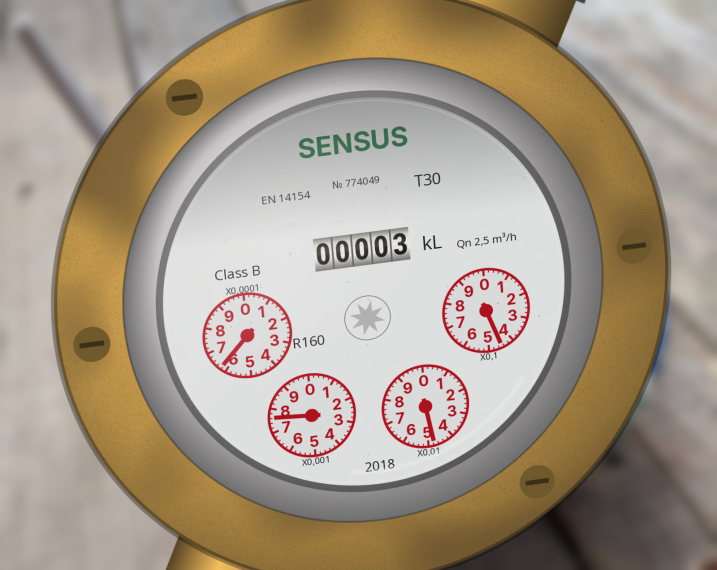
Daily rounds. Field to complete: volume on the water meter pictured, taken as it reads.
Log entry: 3.4476 kL
